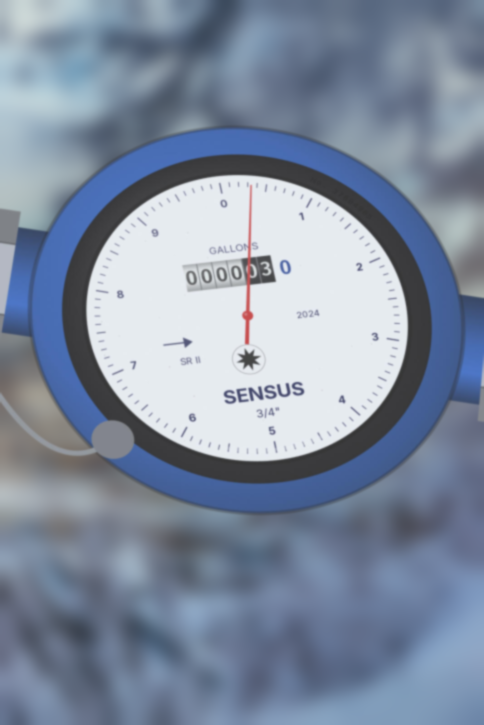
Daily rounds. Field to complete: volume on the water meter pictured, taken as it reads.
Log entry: 30.3 gal
